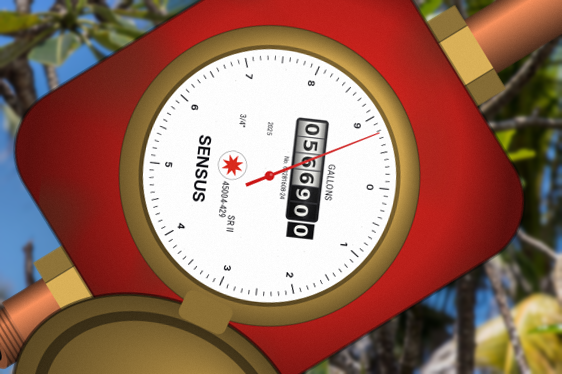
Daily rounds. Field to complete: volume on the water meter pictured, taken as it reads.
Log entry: 566899.2 gal
